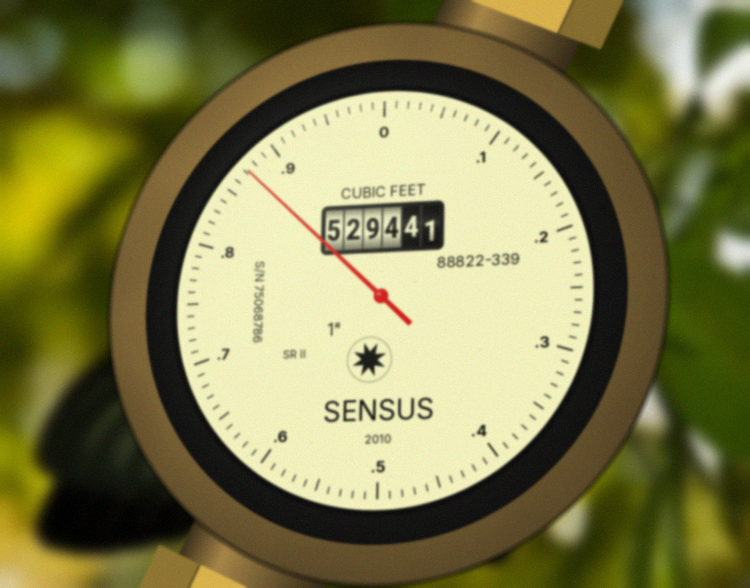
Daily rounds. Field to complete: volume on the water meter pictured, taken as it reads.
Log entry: 529440.87 ft³
